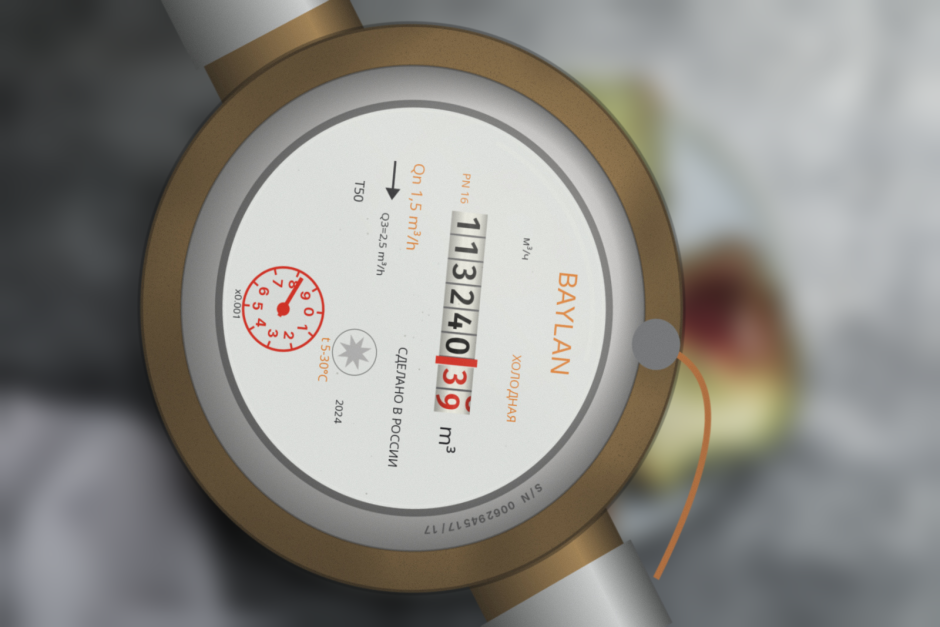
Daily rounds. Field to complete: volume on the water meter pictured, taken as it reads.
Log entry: 113240.388 m³
